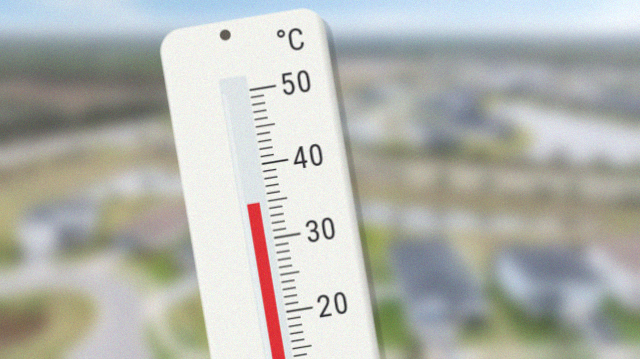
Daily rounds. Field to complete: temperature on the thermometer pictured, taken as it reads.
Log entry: 35 °C
